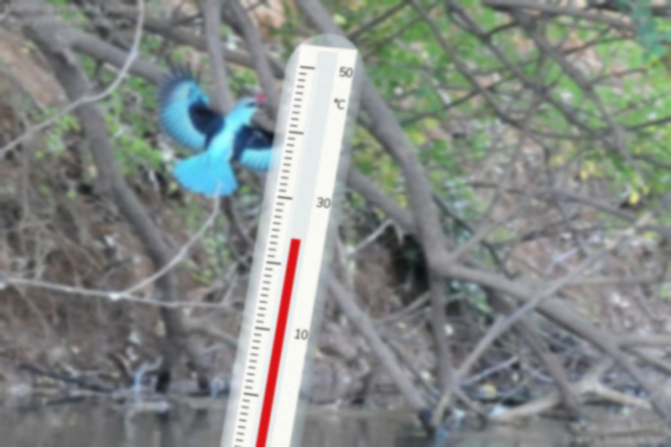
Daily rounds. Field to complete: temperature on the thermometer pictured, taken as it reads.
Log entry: 24 °C
